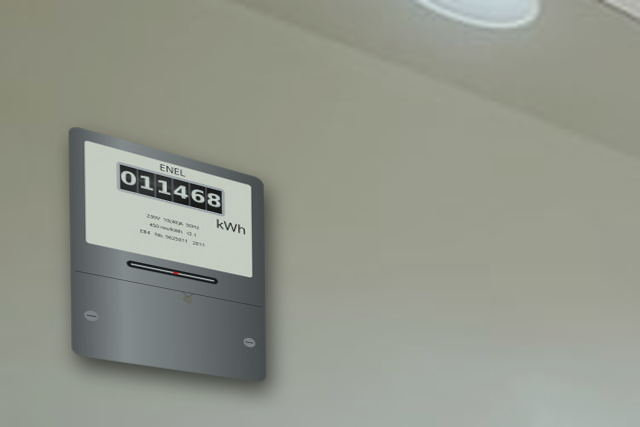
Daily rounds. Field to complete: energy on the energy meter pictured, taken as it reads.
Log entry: 11468 kWh
